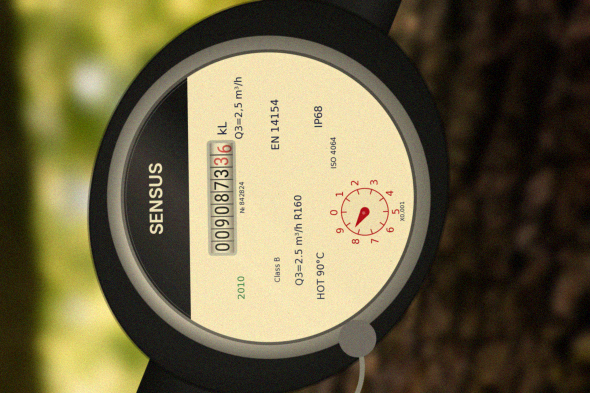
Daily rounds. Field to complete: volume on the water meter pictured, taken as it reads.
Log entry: 90873.358 kL
